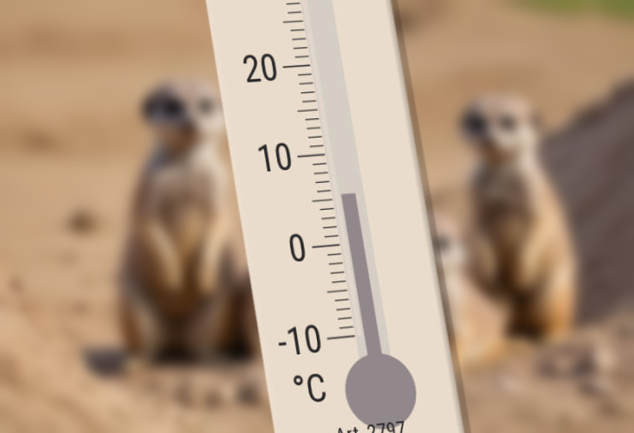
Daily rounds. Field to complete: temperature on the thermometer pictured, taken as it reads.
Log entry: 5.5 °C
